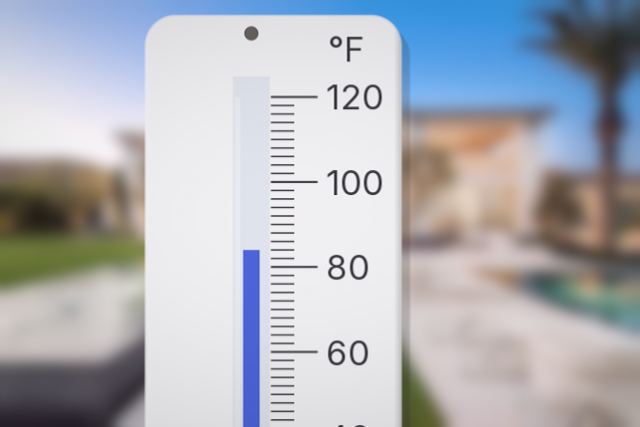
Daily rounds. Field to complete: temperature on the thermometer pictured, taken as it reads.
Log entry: 84 °F
